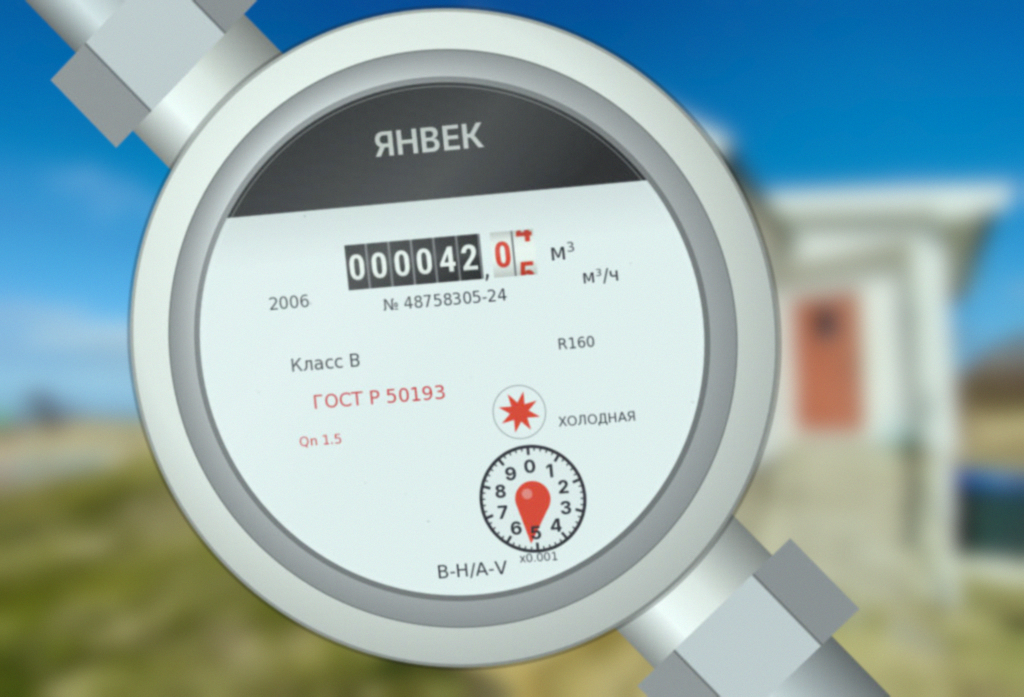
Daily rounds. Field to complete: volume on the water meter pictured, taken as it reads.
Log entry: 42.045 m³
